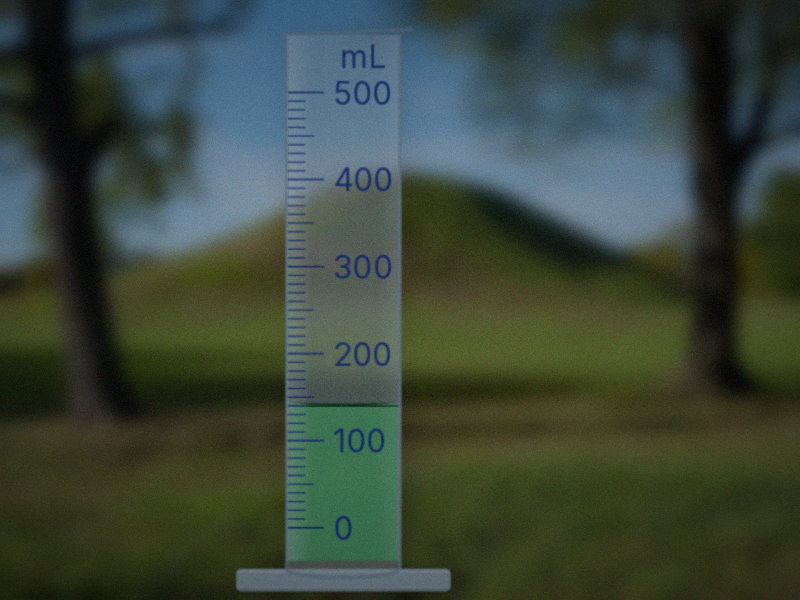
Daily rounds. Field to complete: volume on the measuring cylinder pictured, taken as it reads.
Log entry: 140 mL
